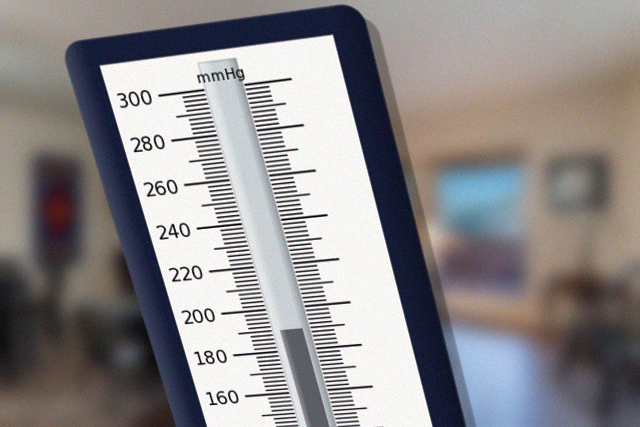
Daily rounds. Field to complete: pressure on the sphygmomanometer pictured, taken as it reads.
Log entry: 190 mmHg
